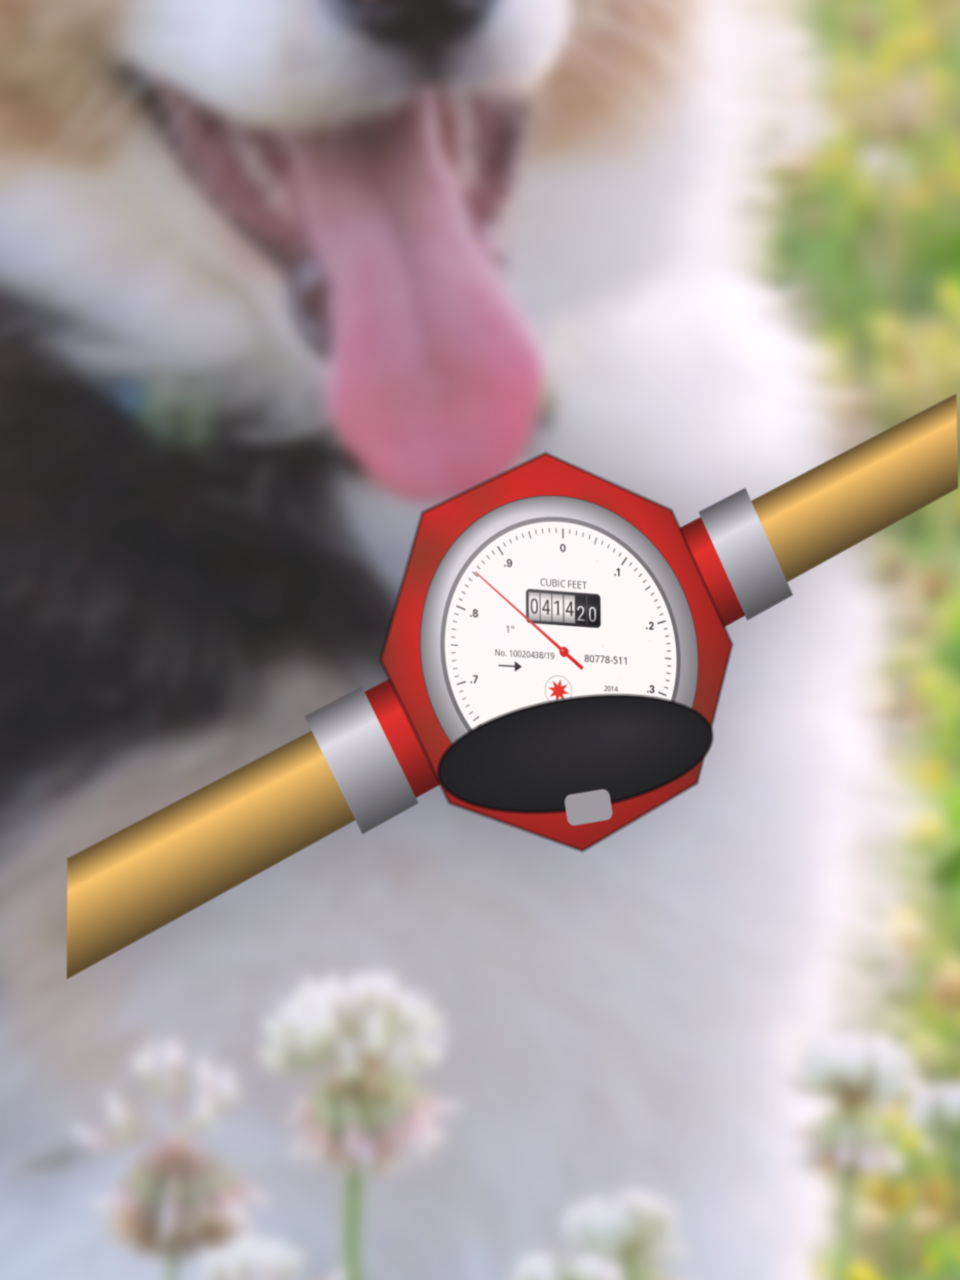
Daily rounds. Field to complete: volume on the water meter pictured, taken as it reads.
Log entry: 41419.85 ft³
